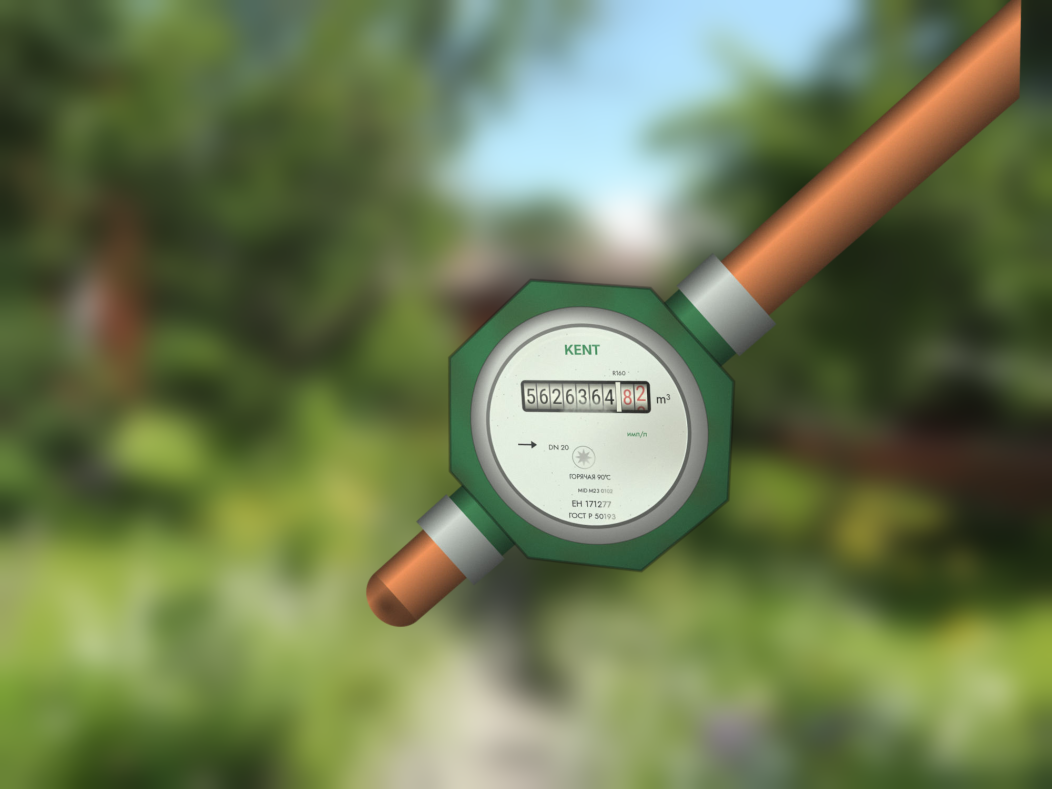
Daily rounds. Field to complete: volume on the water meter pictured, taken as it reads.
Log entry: 5626364.82 m³
